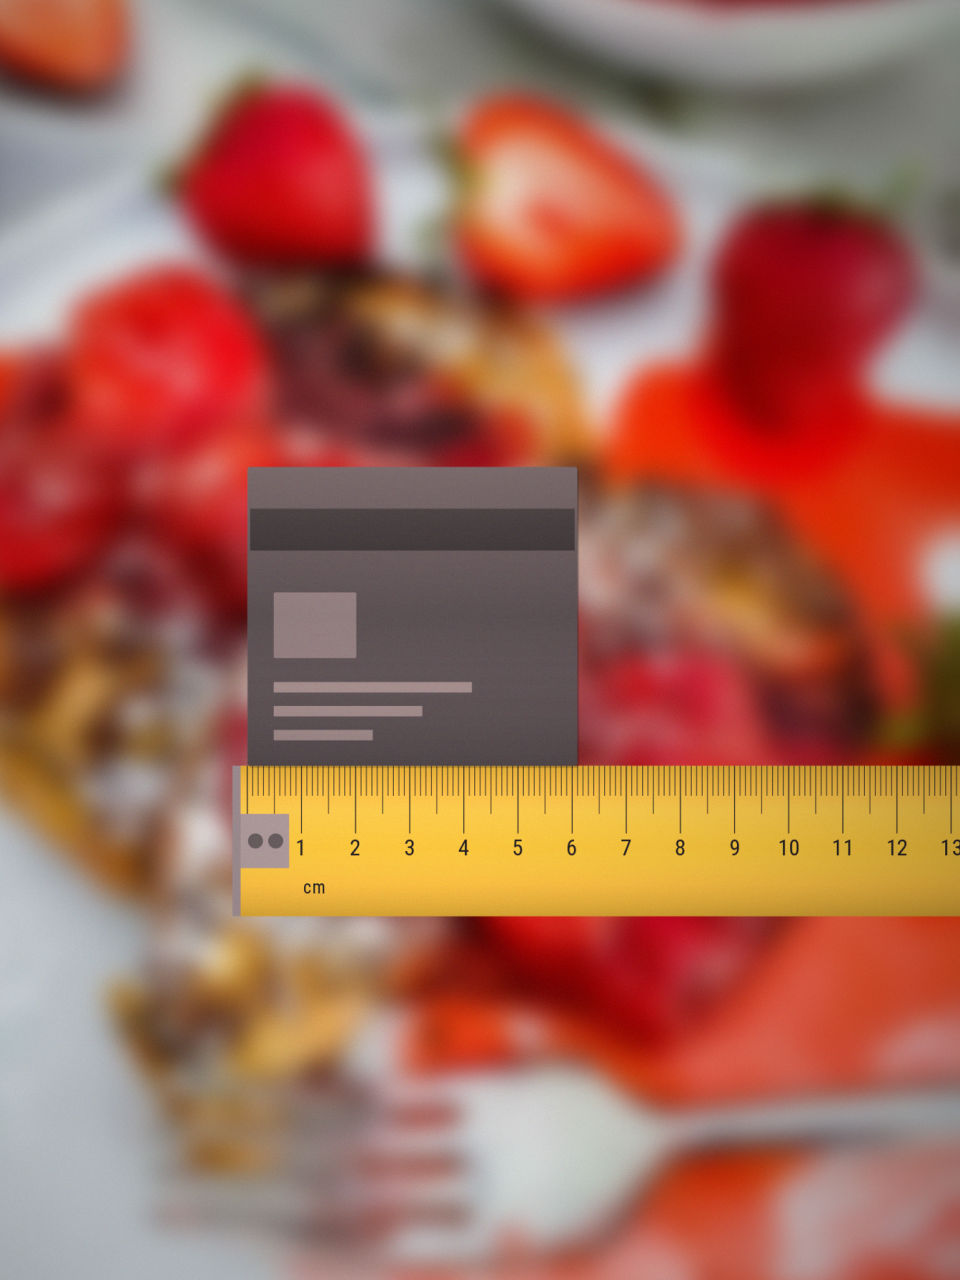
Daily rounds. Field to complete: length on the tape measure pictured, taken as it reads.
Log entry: 6.1 cm
